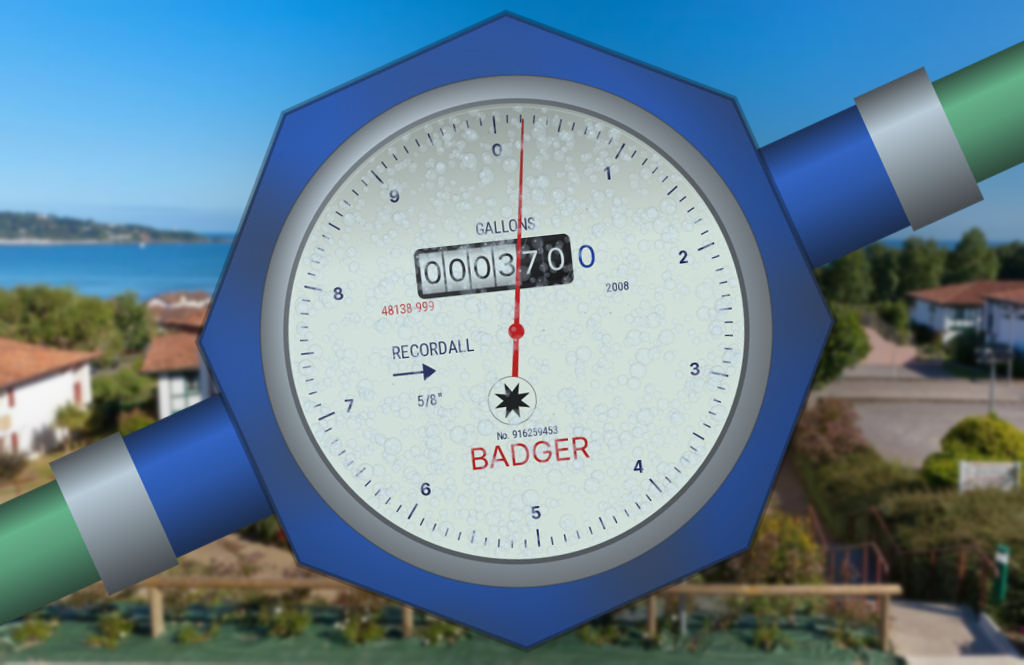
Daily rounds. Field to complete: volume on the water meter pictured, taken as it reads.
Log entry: 3700.2 gal
